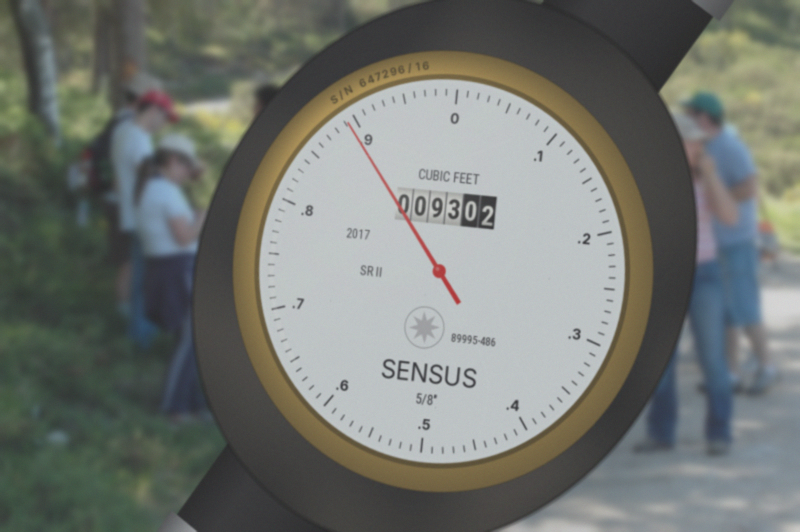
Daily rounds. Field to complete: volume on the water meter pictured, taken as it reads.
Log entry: 9301.89 ft³
